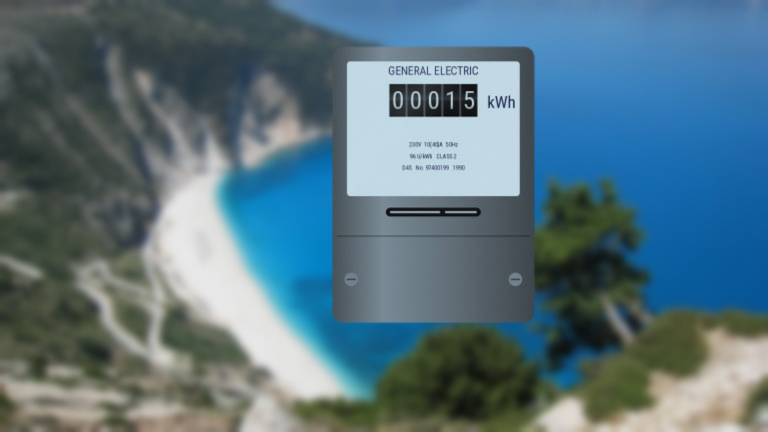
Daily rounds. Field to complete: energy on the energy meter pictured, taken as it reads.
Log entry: 15 kWh
